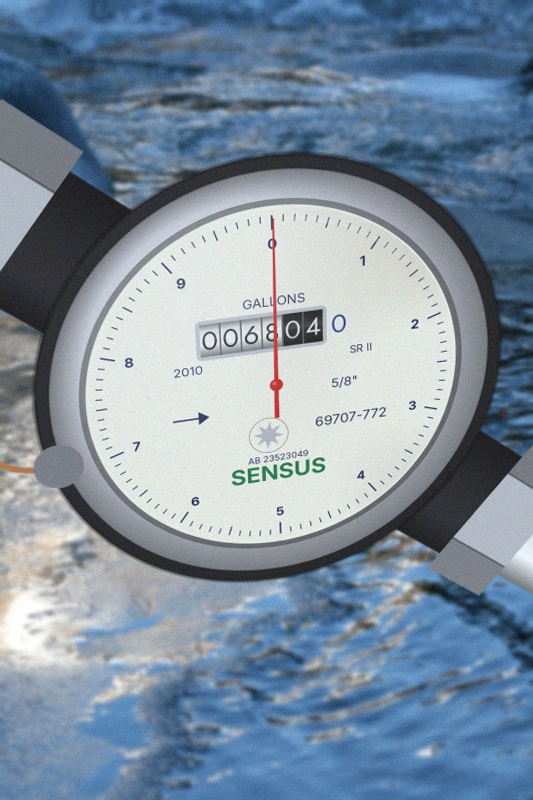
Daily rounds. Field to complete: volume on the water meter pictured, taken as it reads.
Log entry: 68040.0 gal
